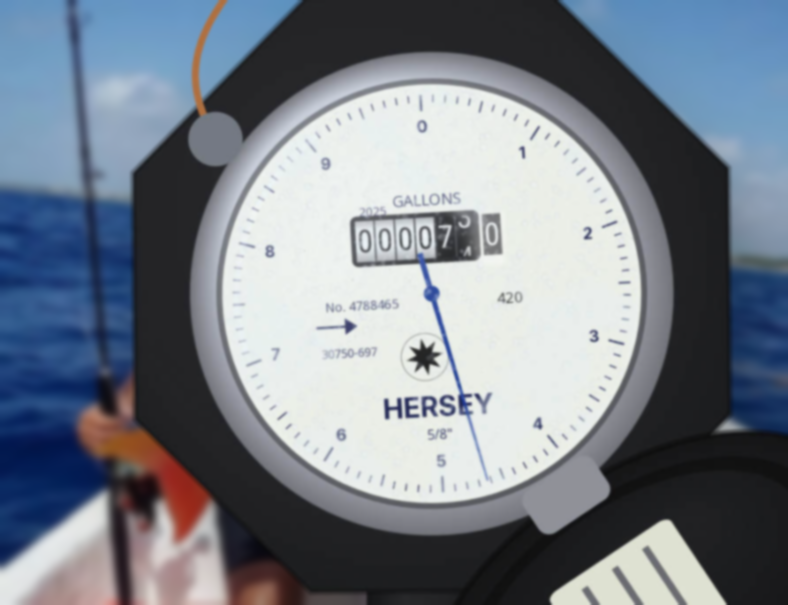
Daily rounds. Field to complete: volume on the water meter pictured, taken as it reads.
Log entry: 734.6 gal
